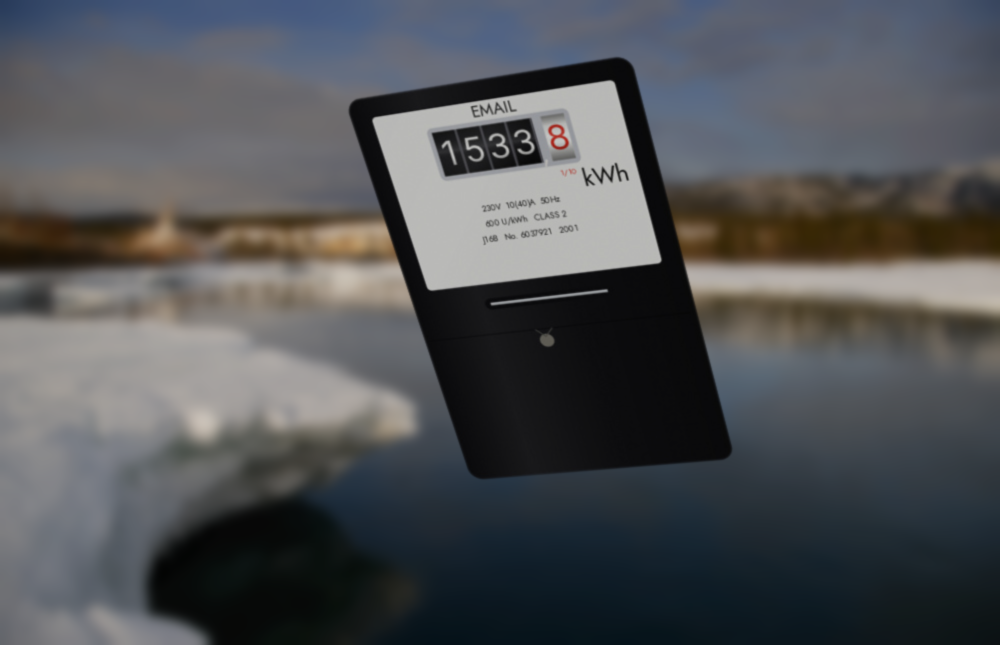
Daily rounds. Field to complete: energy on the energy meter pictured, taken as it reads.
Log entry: 1533.8 kWh
